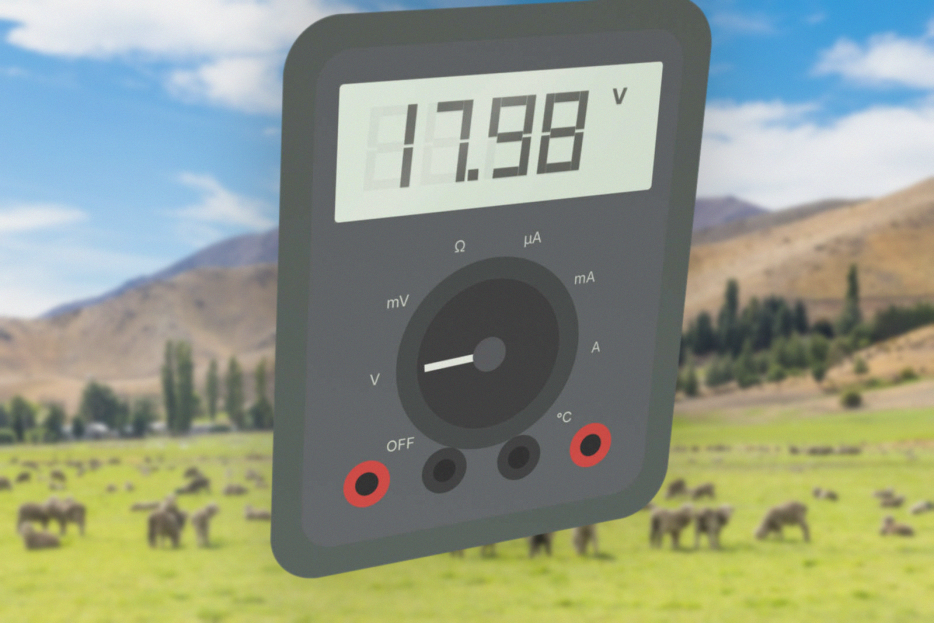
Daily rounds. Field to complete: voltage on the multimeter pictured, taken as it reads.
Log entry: 17.98 V
